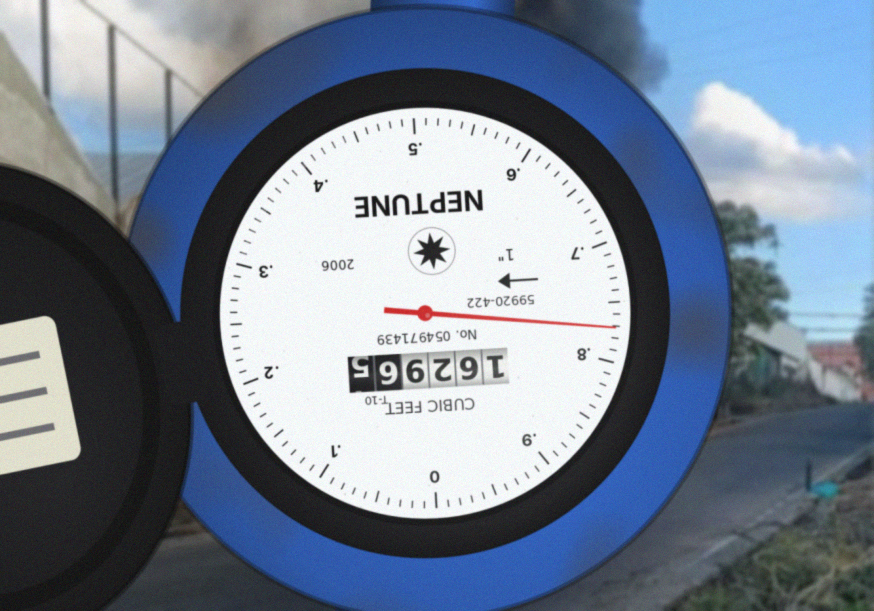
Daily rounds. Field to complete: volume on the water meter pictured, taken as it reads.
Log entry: 162964.77 ft³
